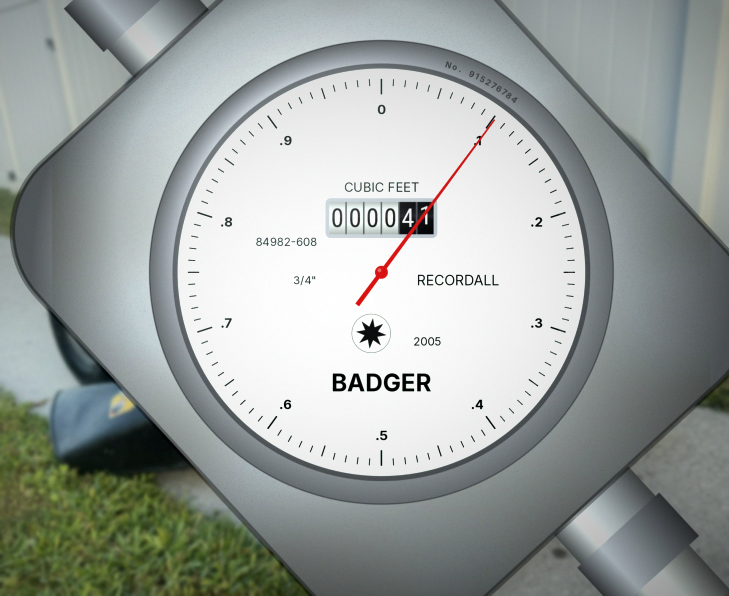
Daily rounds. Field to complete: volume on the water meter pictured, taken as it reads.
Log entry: 41.10 ft³
